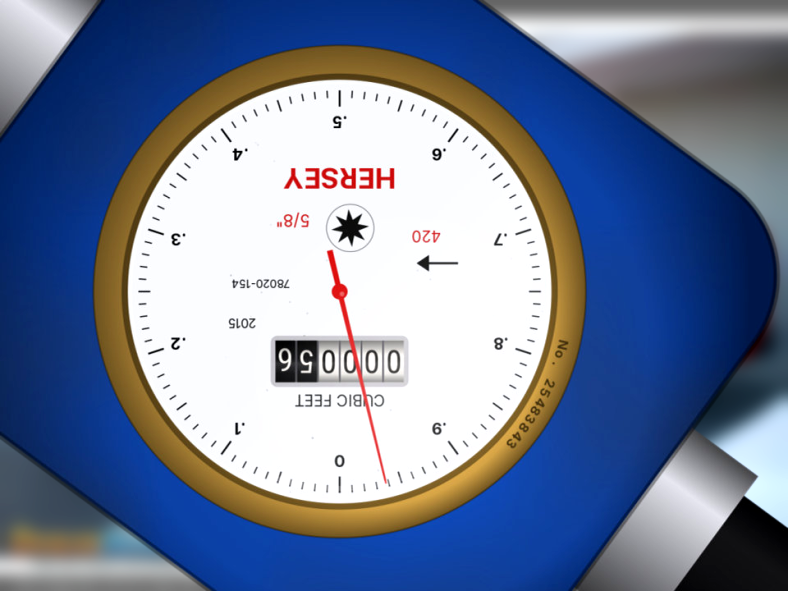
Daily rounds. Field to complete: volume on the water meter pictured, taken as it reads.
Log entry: 55.96 ft³
